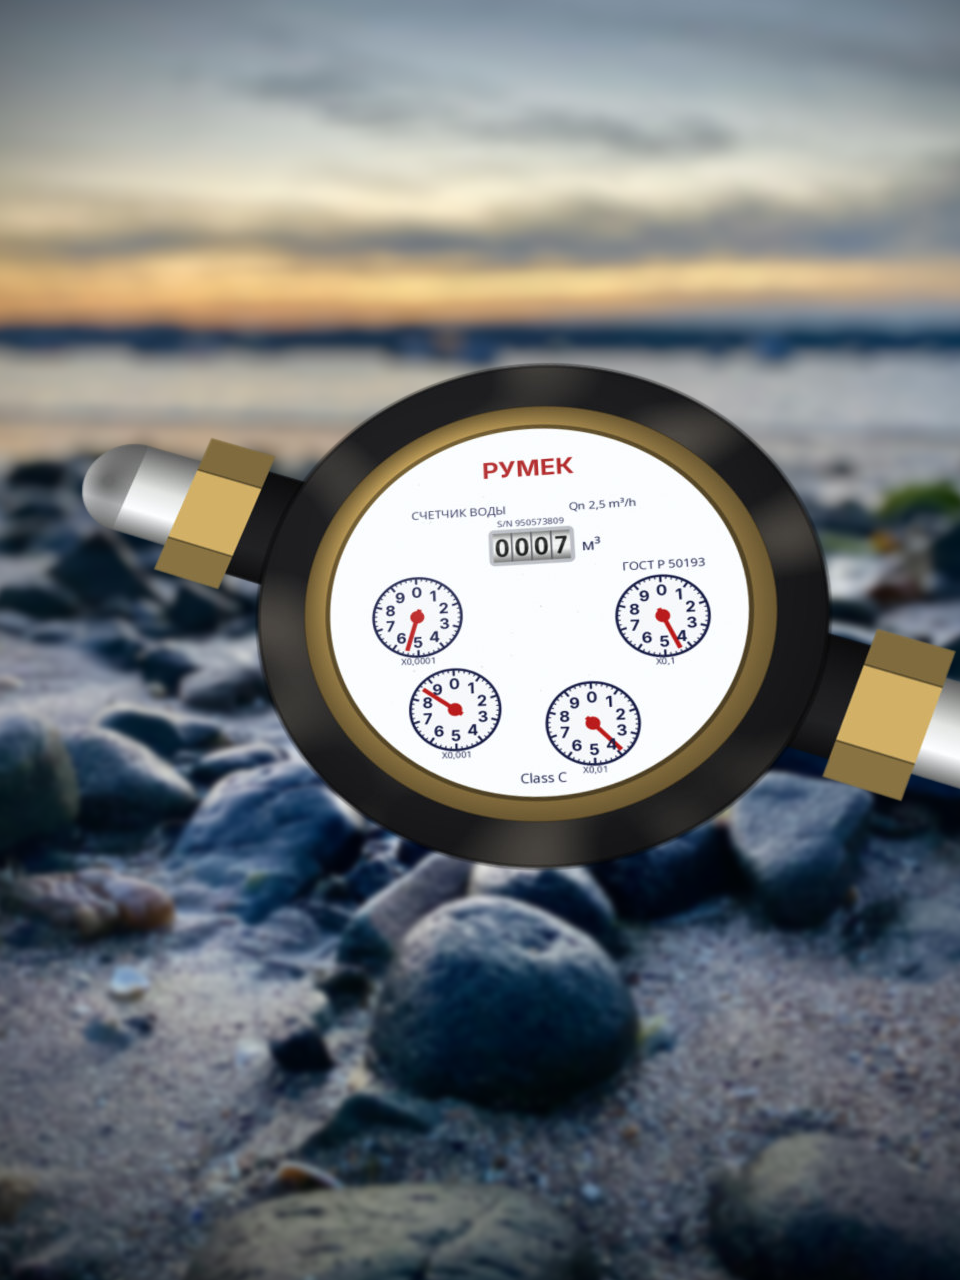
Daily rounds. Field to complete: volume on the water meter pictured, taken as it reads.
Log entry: 7.4385 m³
